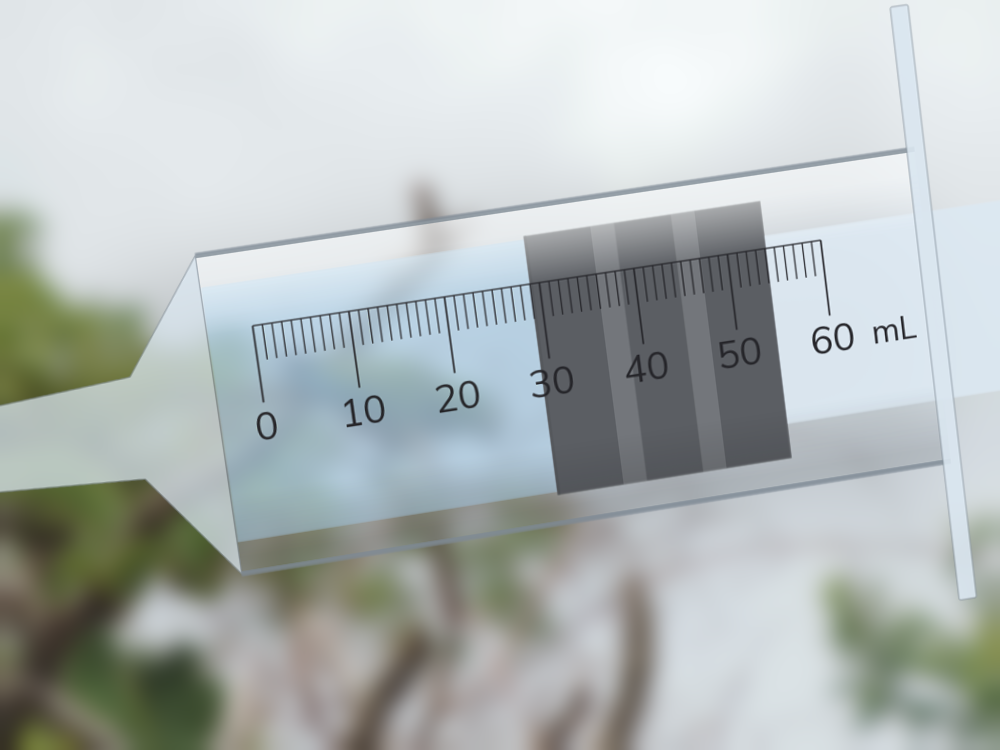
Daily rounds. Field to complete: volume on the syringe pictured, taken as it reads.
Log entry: 29 mL
